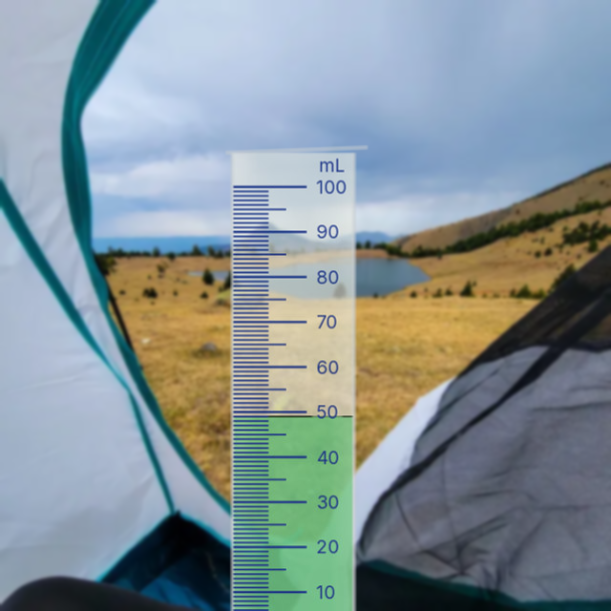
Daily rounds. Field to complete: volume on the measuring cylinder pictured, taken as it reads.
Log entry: 49 mL
